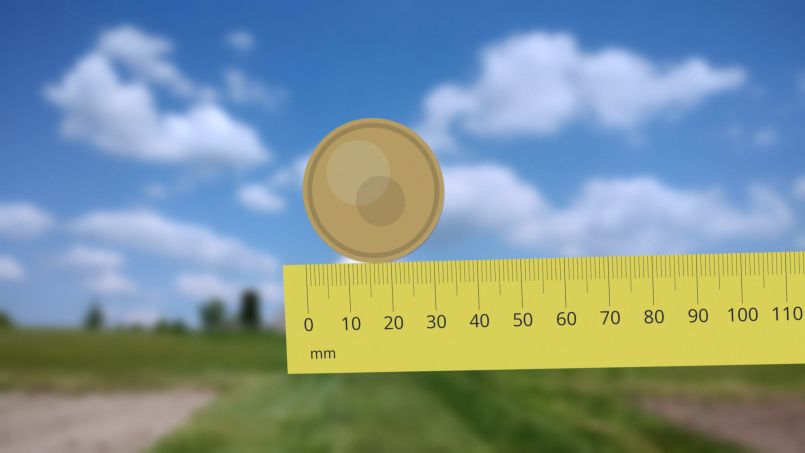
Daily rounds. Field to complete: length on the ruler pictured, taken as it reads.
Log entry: 33 mm
